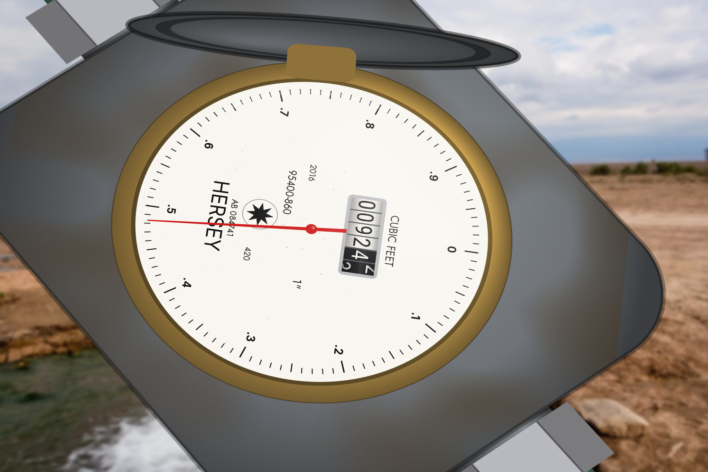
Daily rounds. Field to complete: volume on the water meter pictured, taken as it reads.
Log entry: 9242.48 ft³
